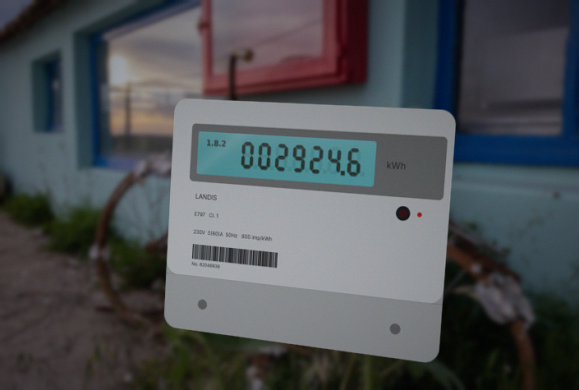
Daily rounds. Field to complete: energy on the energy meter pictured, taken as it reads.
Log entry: 2924.6 kWh
